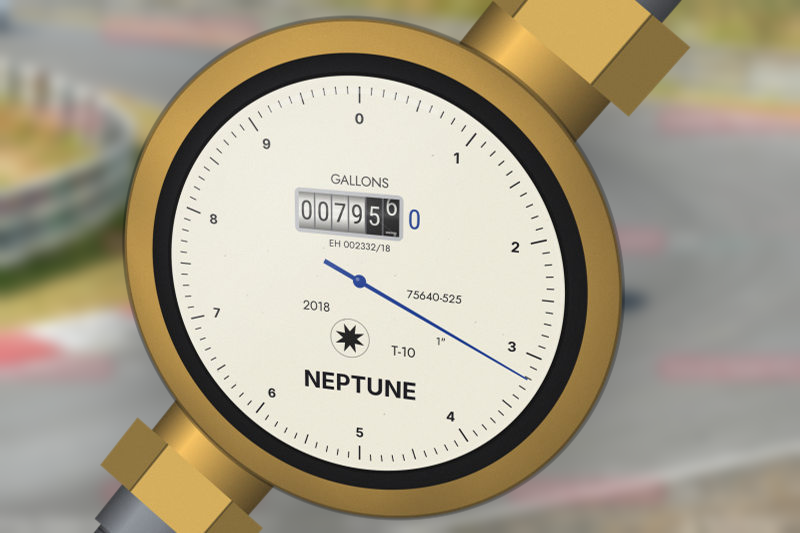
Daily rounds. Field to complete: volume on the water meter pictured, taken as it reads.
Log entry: 79563.2 gal
